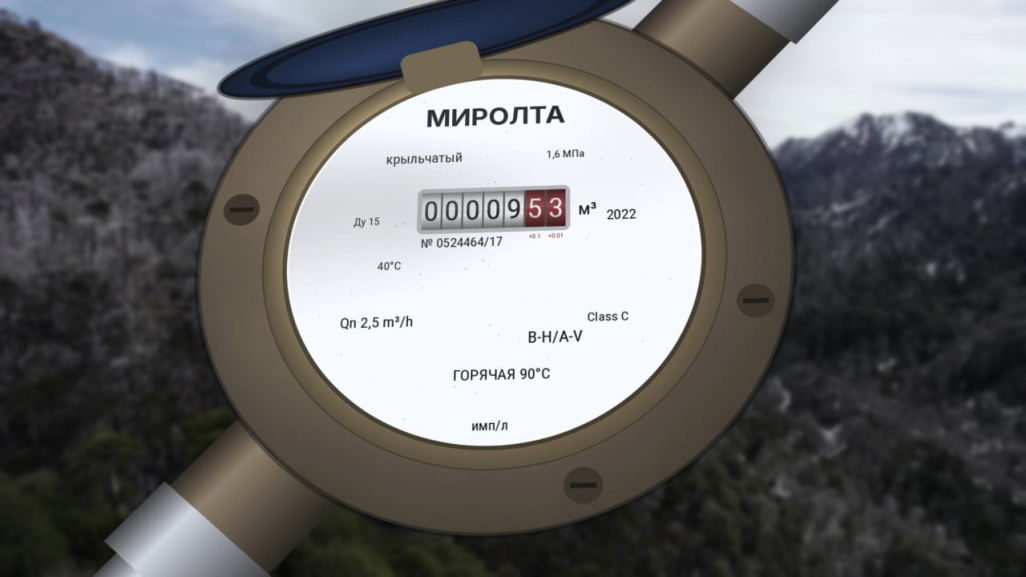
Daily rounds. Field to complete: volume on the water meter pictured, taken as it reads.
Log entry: 9.53 m³
